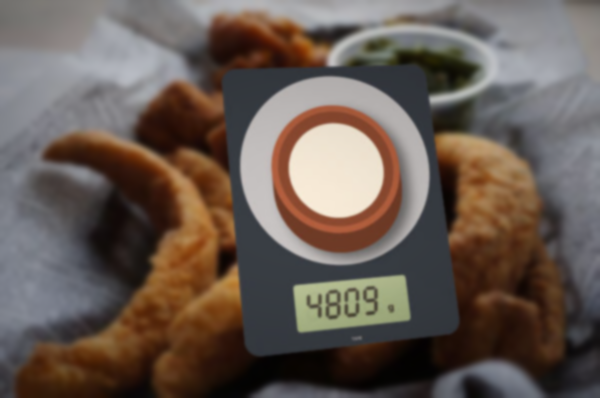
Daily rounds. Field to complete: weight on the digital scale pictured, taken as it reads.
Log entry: 4809 g
